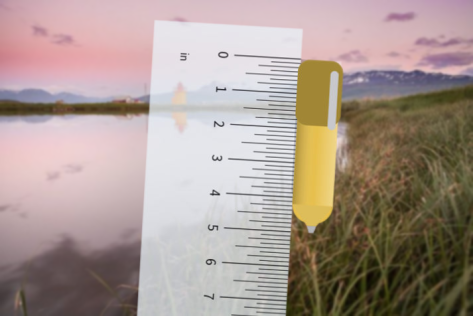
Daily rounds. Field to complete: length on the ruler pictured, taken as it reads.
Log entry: 5 in
